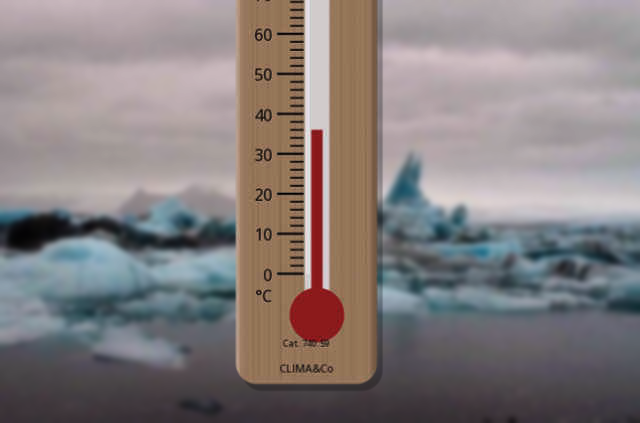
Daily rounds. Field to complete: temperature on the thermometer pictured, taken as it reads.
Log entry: 36 °C
